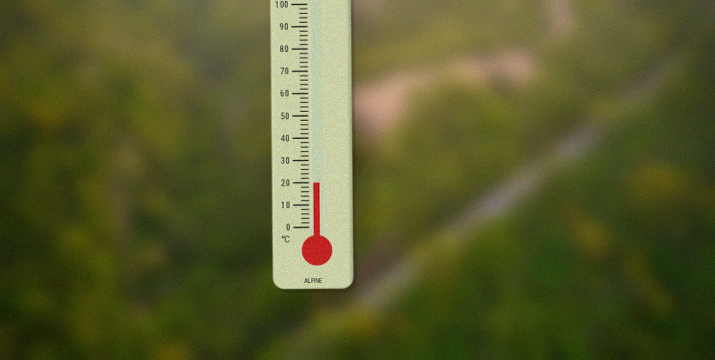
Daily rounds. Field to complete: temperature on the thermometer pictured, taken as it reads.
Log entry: 20 °C
